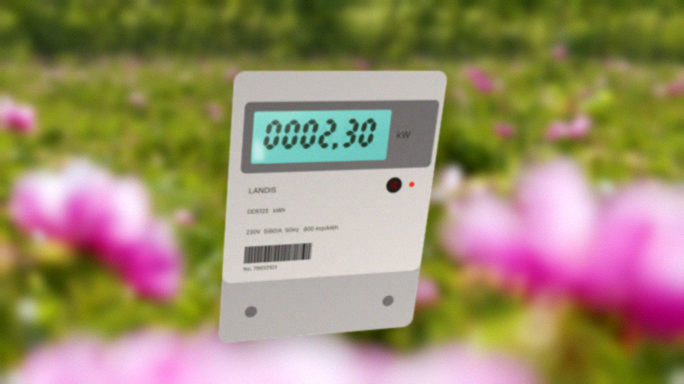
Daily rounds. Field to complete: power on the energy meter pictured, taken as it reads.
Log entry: 2.30 kW
